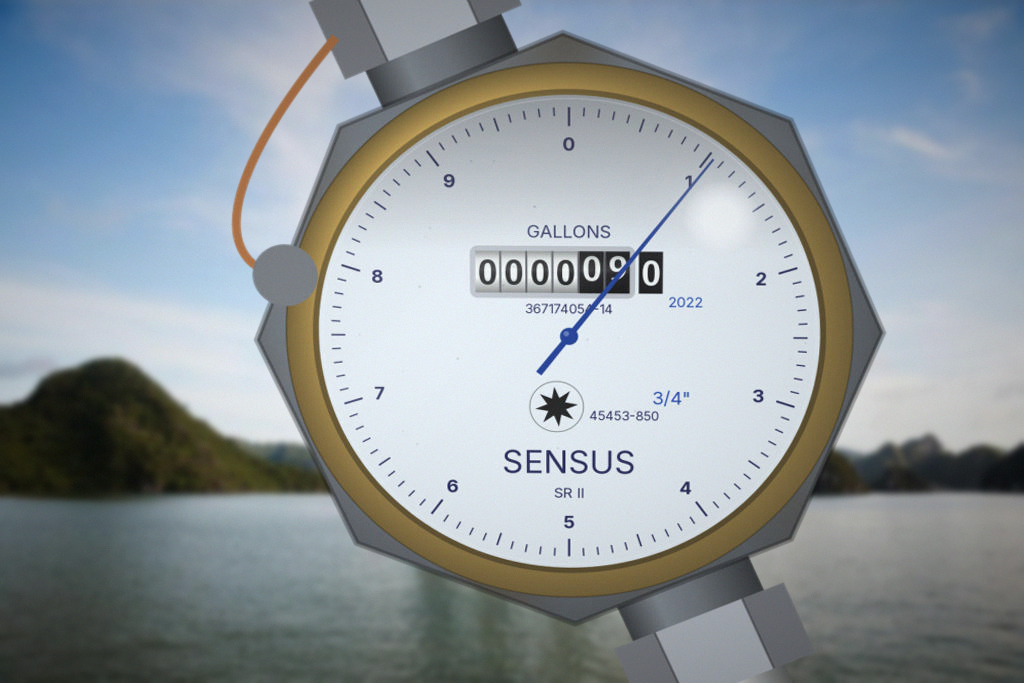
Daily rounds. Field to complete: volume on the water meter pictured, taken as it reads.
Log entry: 91.0 gal
